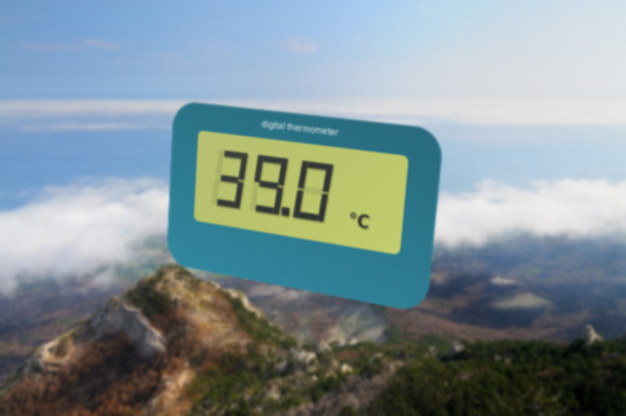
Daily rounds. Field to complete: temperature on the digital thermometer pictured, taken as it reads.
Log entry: 39.0 °C
